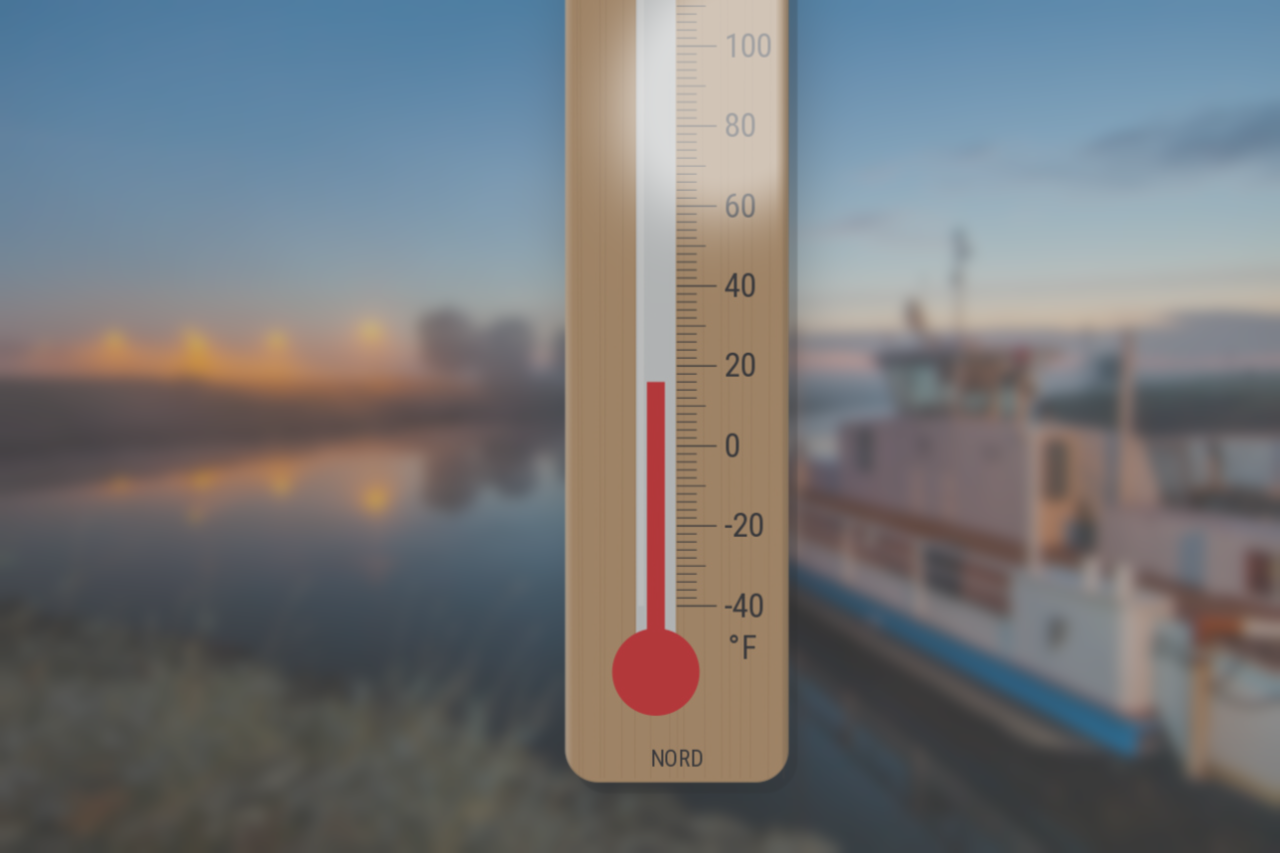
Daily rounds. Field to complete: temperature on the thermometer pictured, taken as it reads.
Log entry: 16 °F
